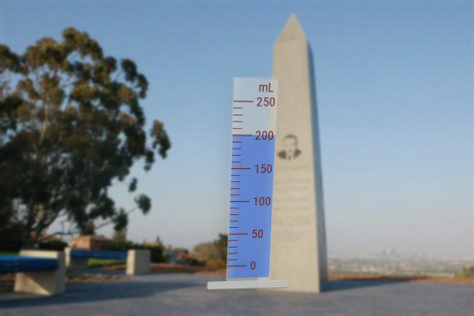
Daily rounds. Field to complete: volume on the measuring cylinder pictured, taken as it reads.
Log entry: 200 mL
